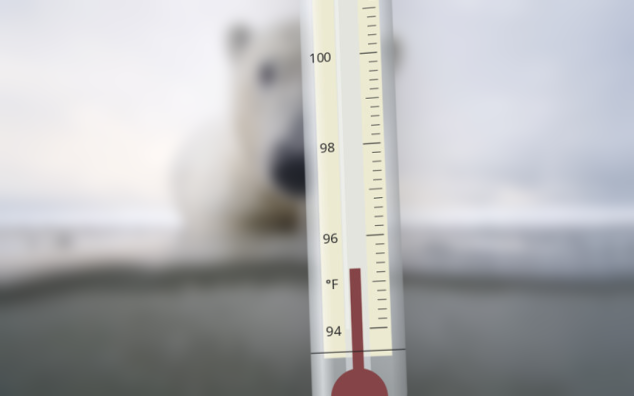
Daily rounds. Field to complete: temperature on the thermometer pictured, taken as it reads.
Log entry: 95.3 °F
